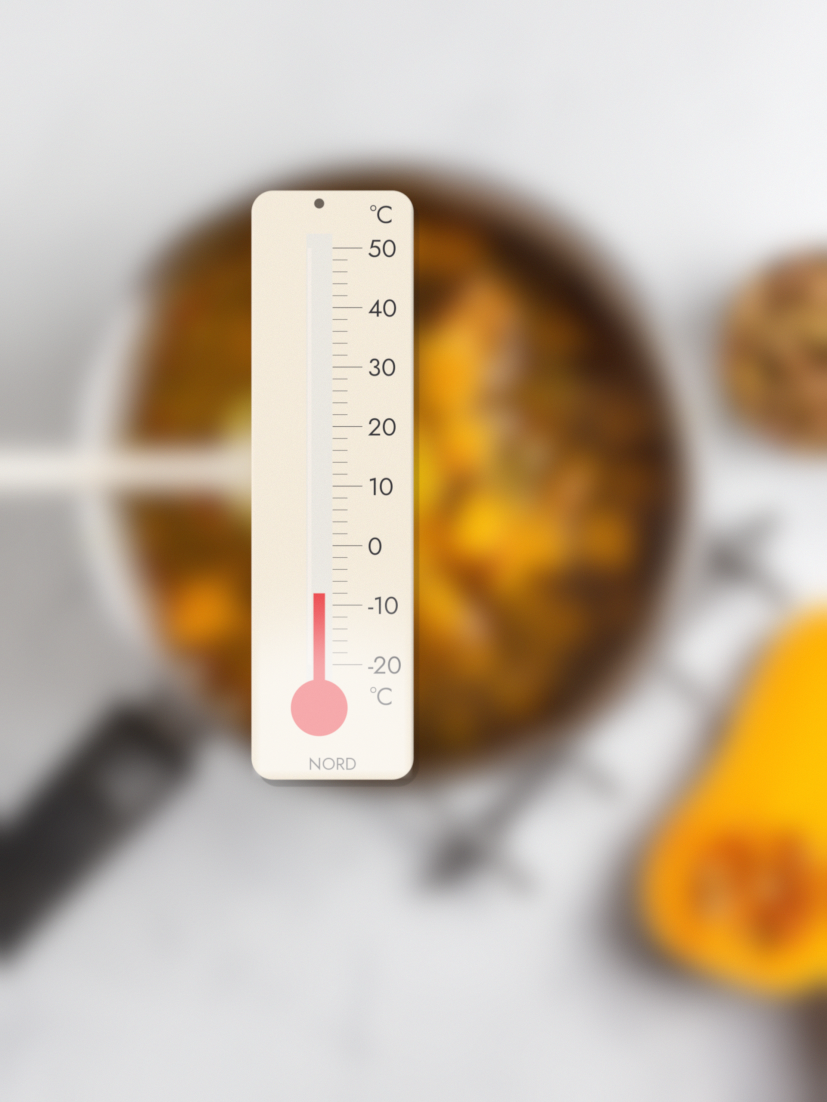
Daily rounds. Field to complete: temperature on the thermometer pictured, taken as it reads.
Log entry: -8 °C
